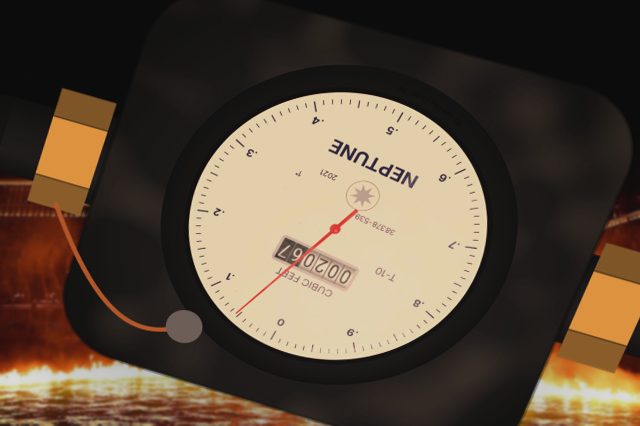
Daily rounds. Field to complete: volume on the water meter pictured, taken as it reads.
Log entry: 2067.05 ft³
